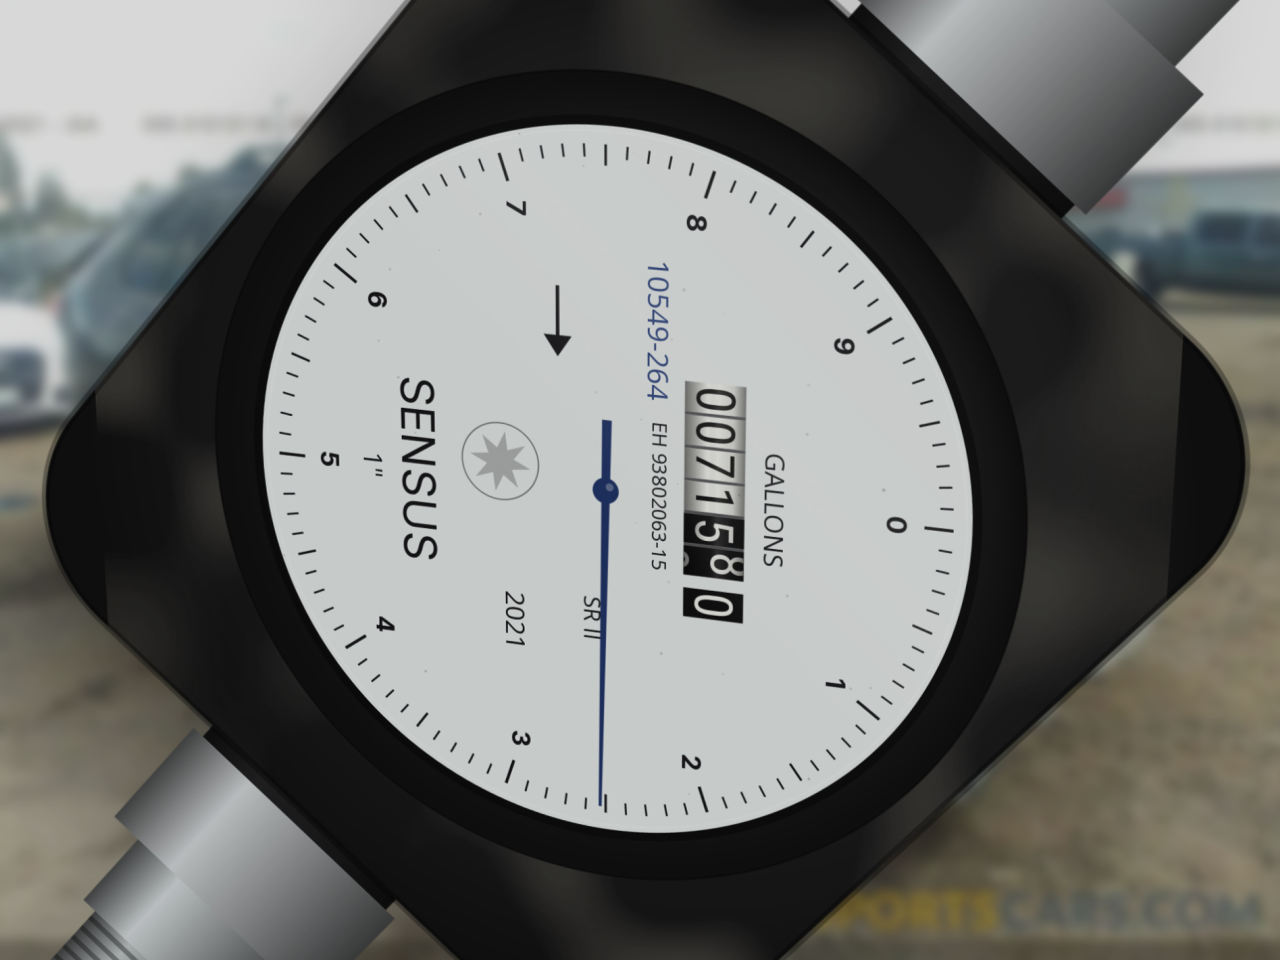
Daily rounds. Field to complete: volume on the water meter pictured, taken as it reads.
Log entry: 71582.5 gal
